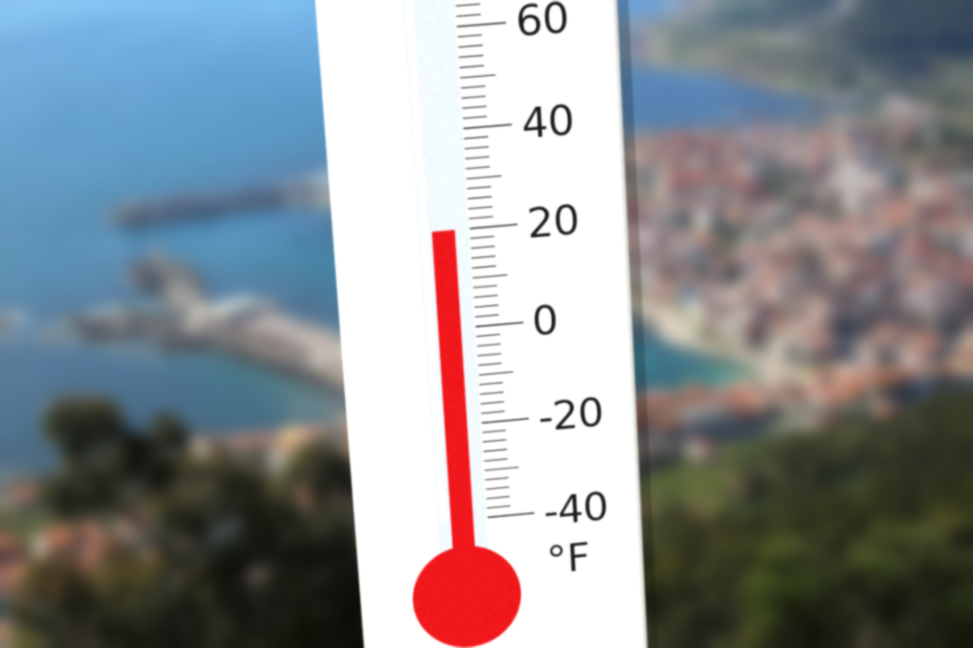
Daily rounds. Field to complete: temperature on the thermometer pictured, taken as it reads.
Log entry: 20 °F
